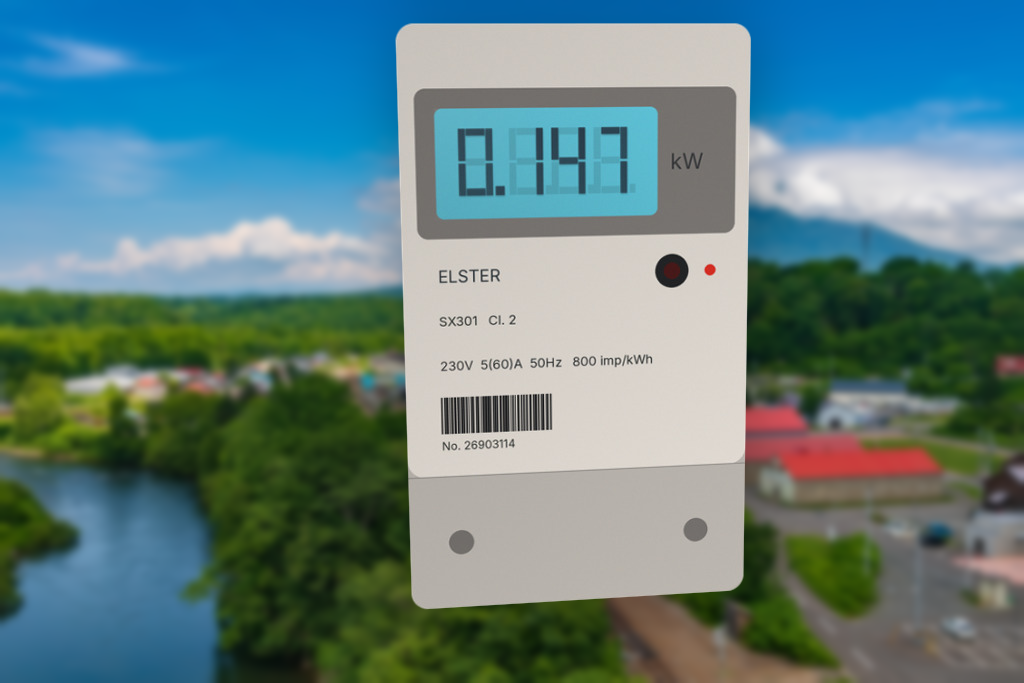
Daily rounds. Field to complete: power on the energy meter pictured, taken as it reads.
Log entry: 0.147 kW
